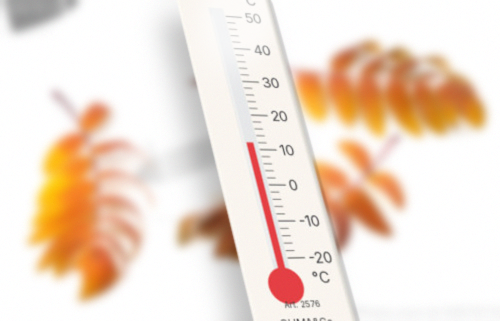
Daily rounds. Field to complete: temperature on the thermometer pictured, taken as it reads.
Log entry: 12 °C
